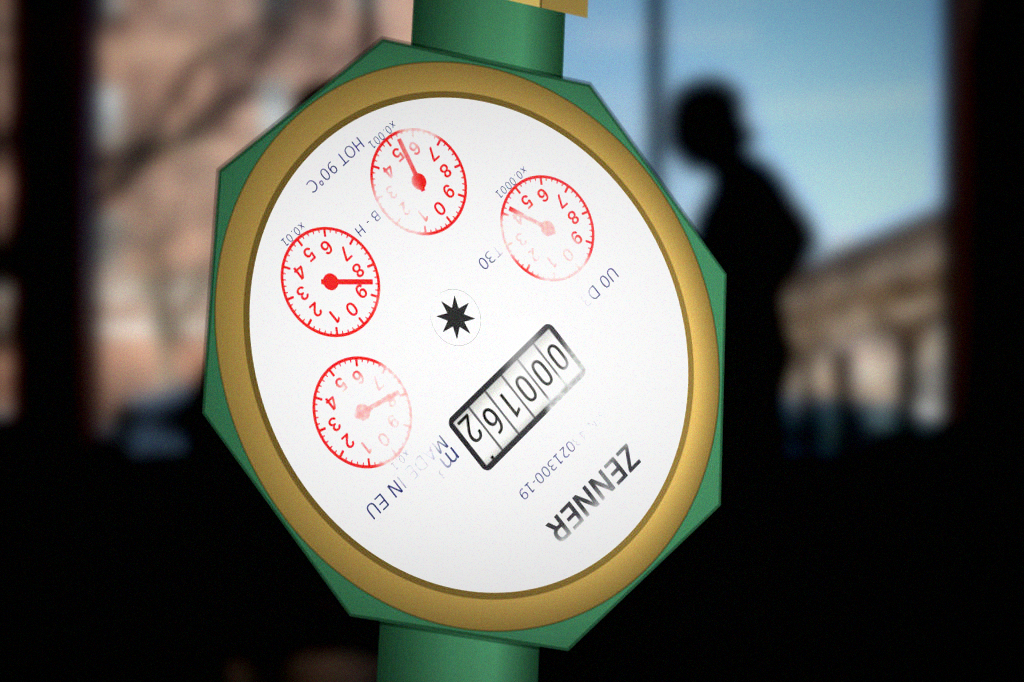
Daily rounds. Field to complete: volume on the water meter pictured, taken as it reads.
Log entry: 161.7854 m³
